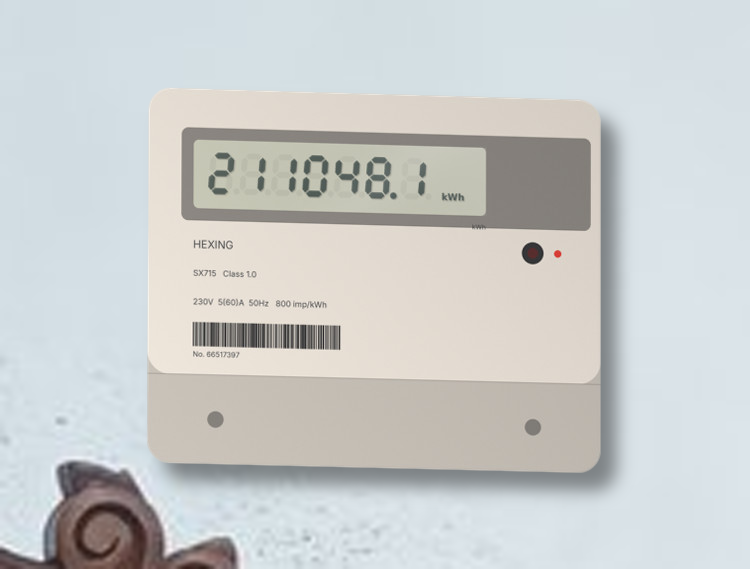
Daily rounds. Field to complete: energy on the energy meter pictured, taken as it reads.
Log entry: 211048.1 kWh
